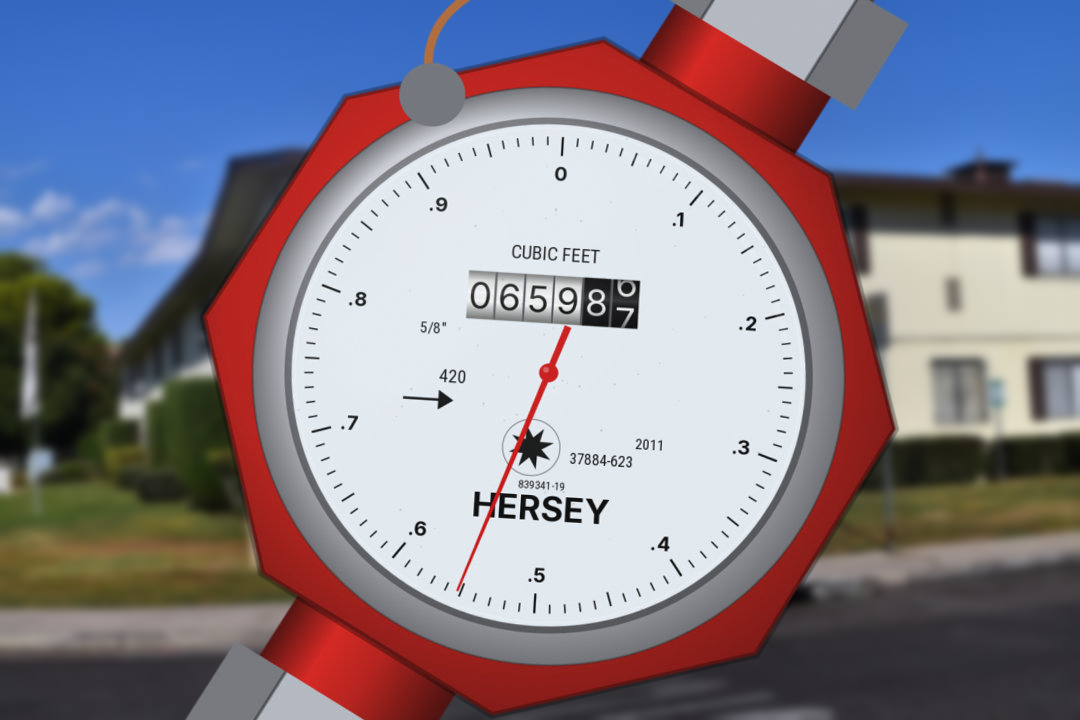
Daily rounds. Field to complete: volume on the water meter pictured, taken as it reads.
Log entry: 65986.55 ft³
